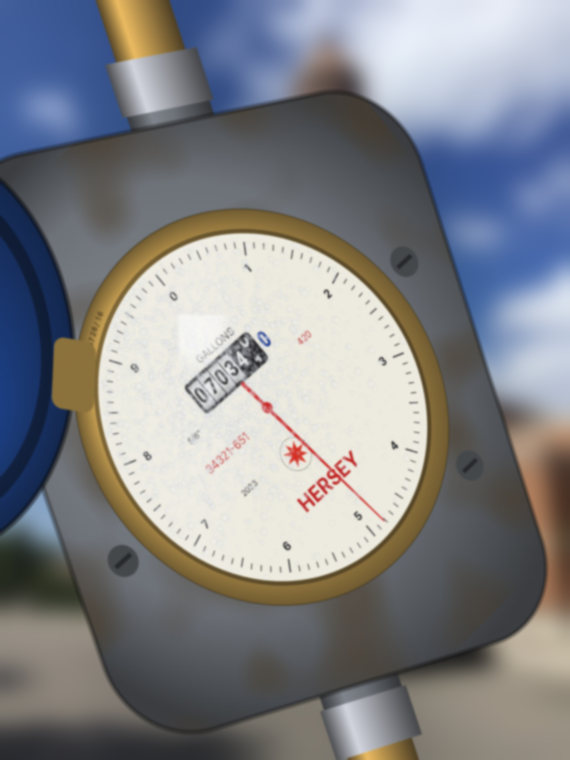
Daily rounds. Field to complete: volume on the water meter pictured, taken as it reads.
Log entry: 703404.8 gal
